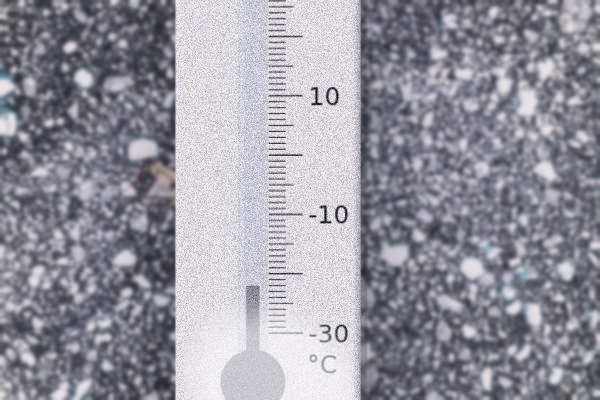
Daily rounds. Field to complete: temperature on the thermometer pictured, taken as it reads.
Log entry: -22 °C
